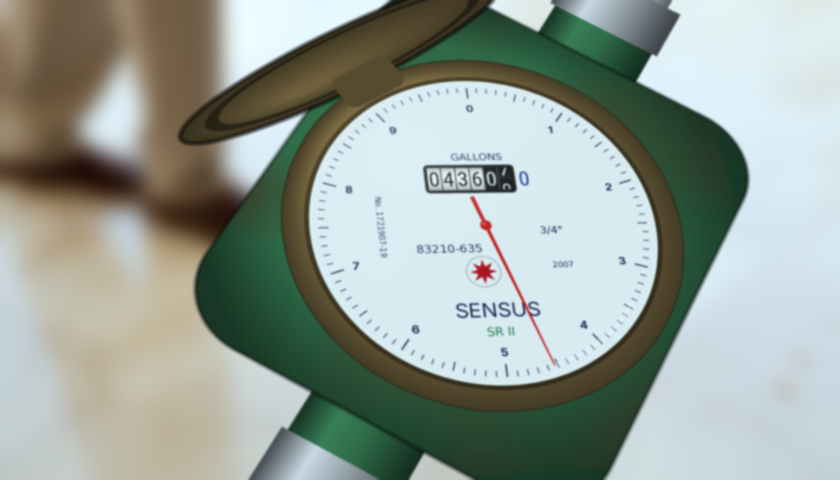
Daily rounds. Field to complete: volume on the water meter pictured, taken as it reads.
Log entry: 436074.5 gal
